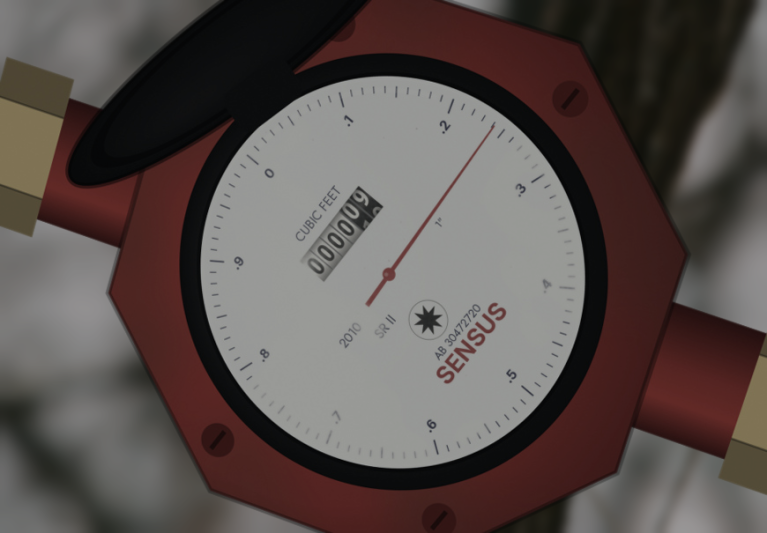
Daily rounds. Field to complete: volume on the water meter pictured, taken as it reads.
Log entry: 9.24 ft³
